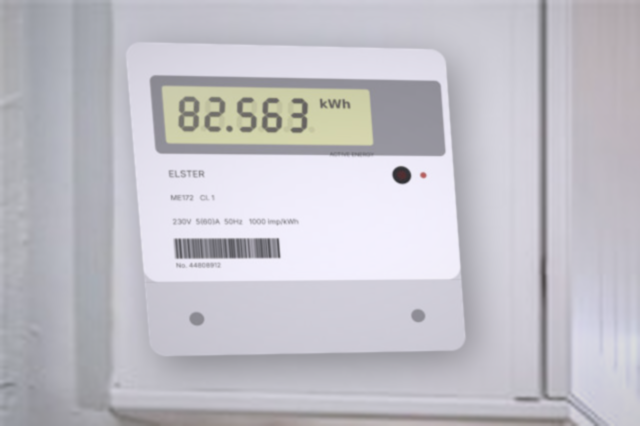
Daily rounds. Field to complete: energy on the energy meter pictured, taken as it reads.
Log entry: 82.563 kWh
